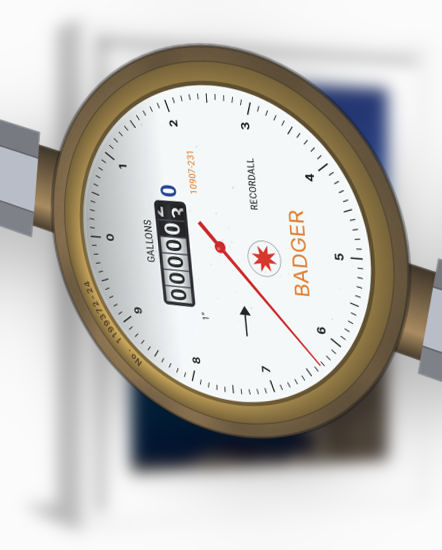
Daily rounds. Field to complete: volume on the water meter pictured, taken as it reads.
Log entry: 26.3 gal
